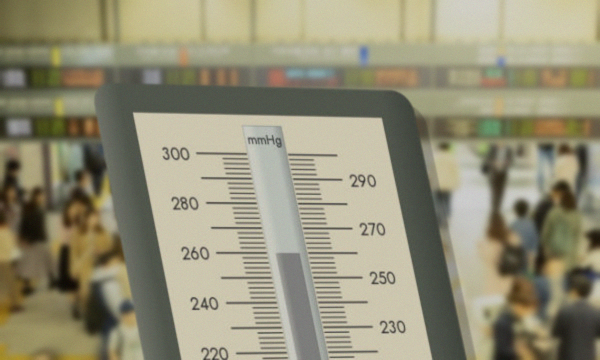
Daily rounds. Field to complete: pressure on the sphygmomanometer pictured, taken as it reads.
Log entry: 260 mmHg
